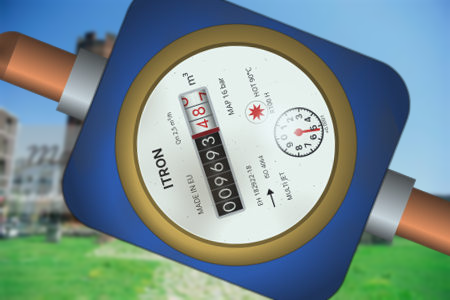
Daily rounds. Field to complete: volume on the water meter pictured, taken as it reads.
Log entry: 9693.4865 m³
